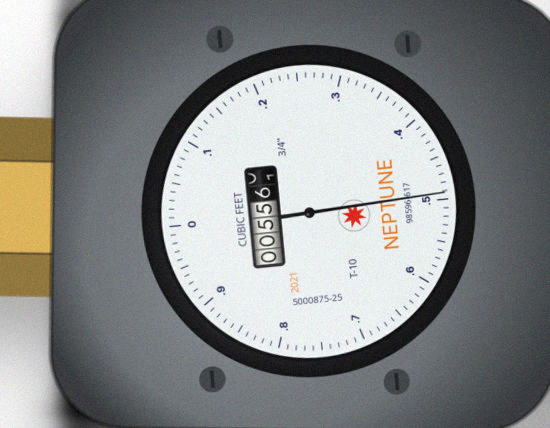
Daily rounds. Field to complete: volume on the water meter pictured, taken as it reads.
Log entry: 5560.49 ft³
